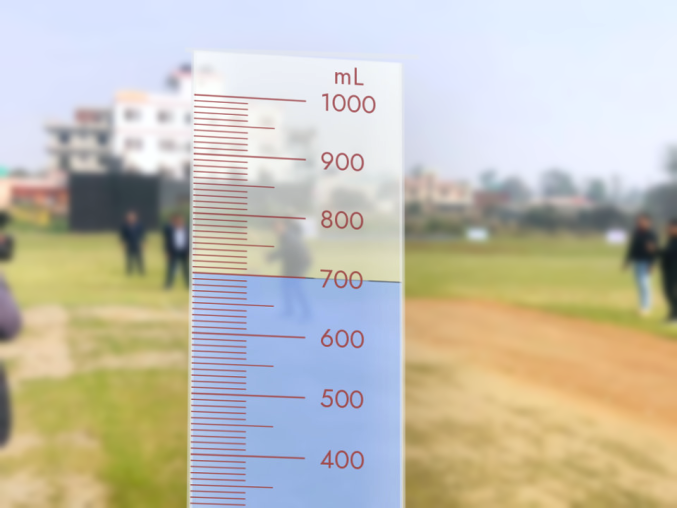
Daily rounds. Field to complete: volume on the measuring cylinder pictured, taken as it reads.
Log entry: 700 mL
